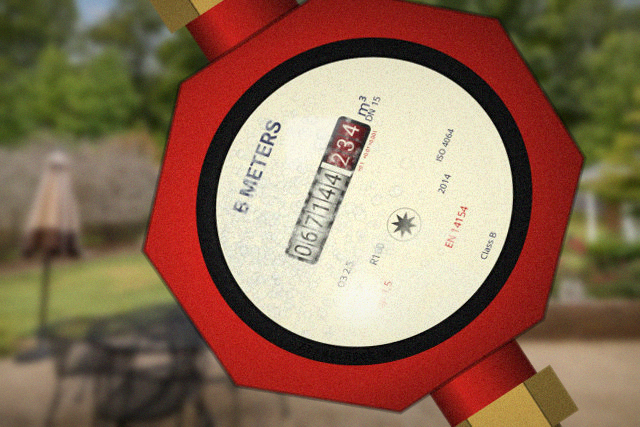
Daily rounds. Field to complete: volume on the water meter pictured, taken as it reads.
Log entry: 67144.234 m³
